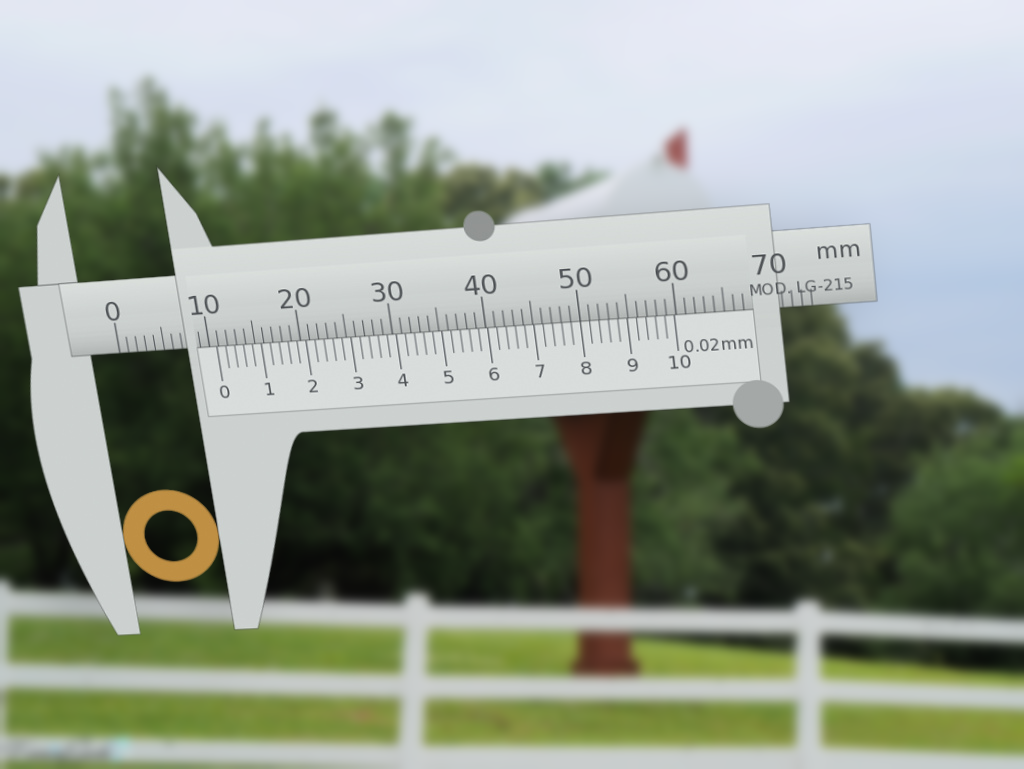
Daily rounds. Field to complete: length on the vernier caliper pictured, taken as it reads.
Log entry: 10.8 mm
